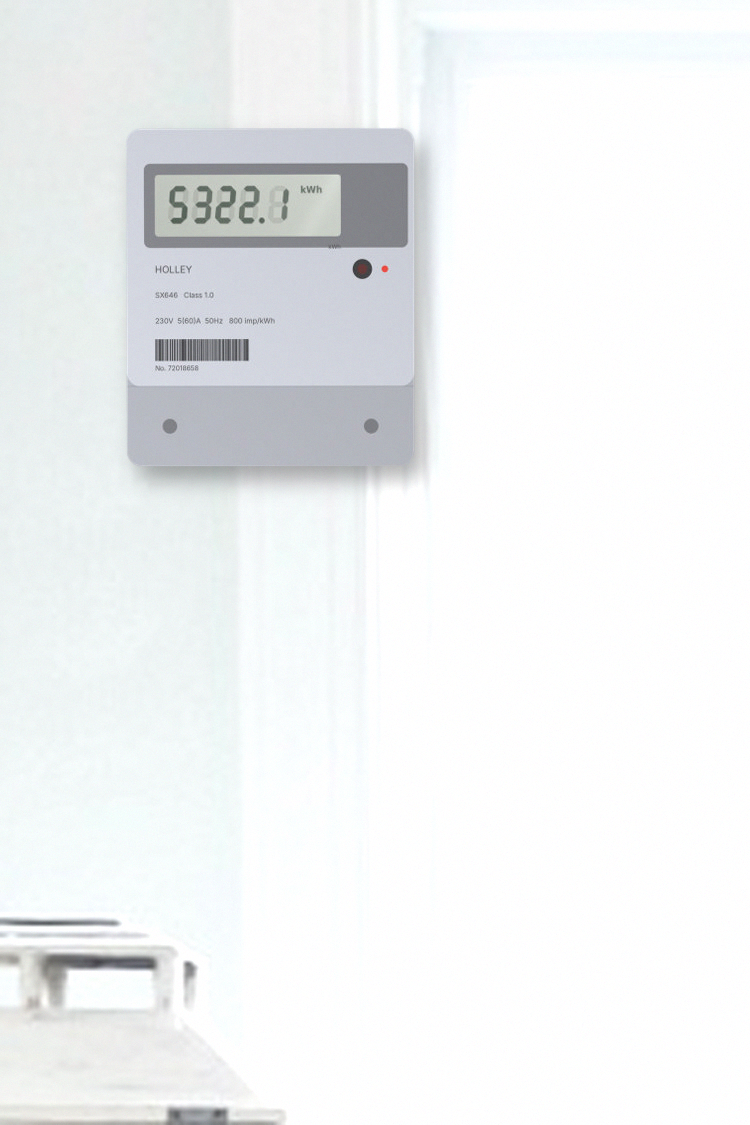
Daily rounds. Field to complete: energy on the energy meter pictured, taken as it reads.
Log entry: 5322.1 kWh
